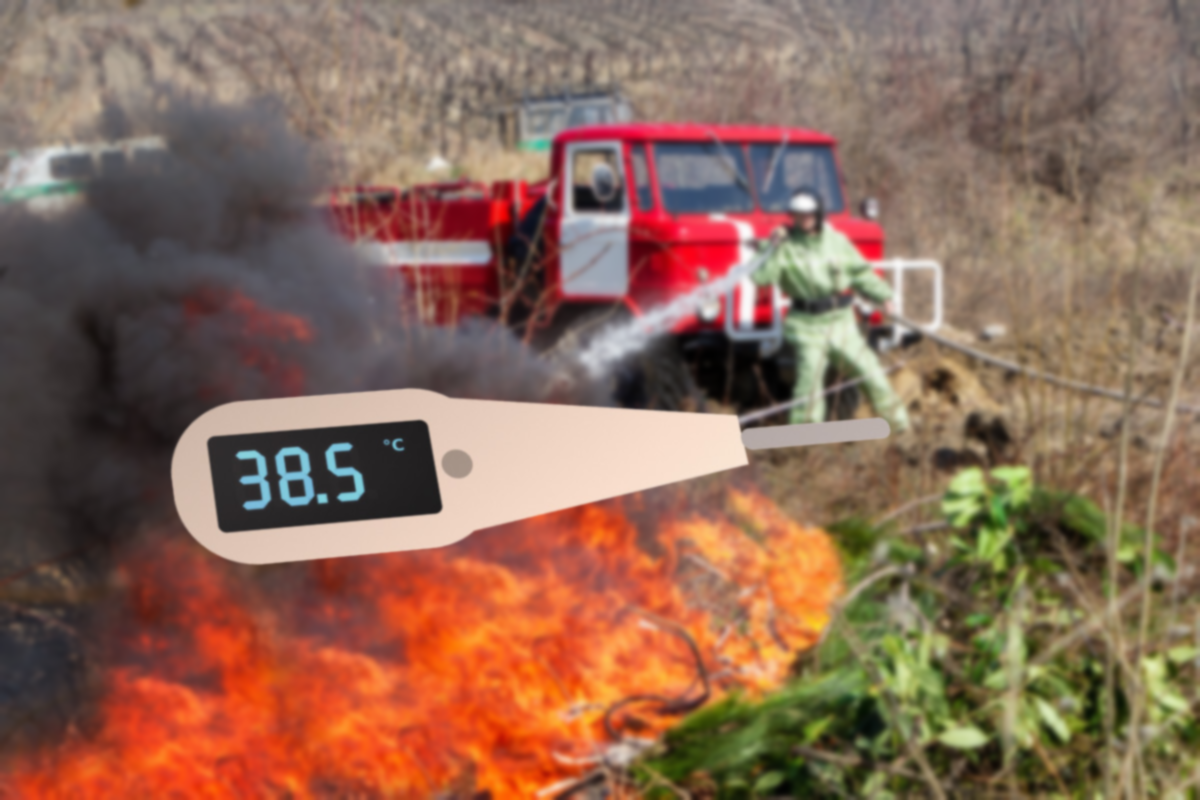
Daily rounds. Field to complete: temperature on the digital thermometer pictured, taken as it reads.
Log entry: 38.5 °C
